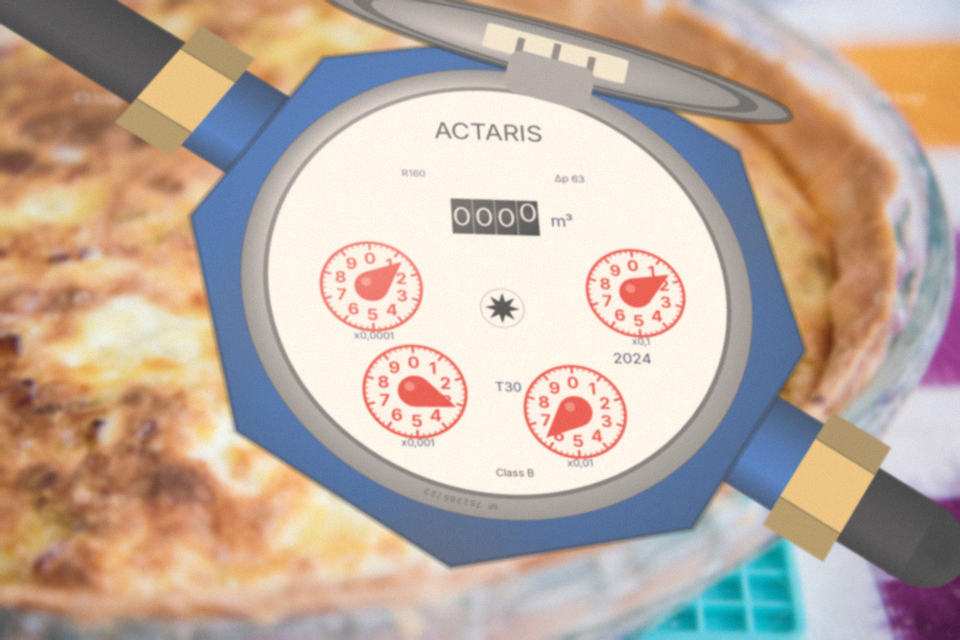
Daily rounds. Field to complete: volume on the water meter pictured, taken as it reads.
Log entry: 0.1631 m³
